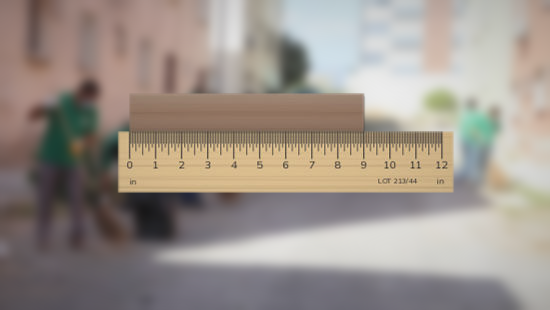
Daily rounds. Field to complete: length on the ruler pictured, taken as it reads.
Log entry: 9 in
